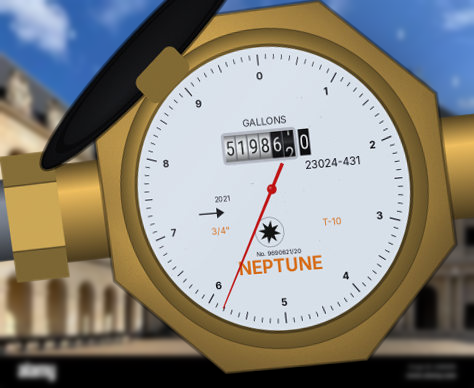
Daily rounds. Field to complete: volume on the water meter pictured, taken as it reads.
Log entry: 5198615.8 gal
